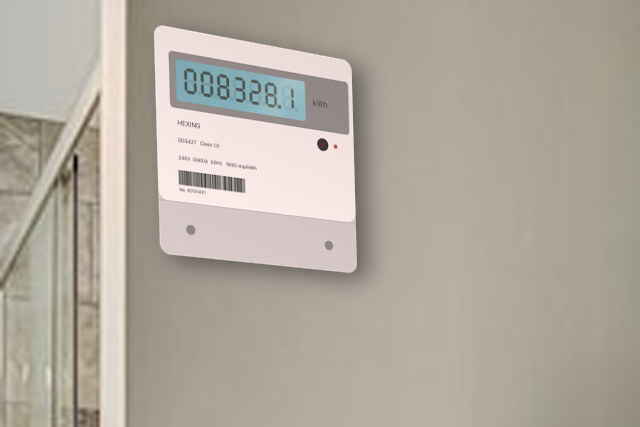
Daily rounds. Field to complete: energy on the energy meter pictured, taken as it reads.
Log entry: 8328.1 kWh
